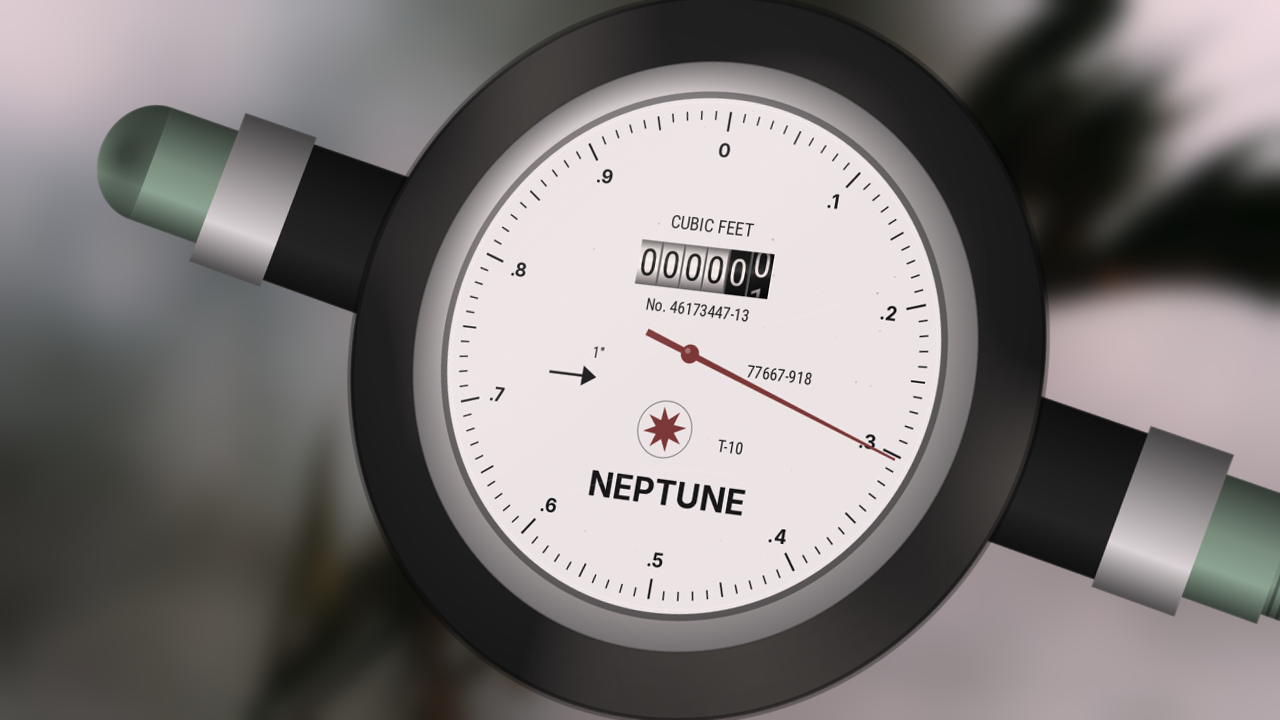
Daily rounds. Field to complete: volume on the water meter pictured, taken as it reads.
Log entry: 0.30 ft³
